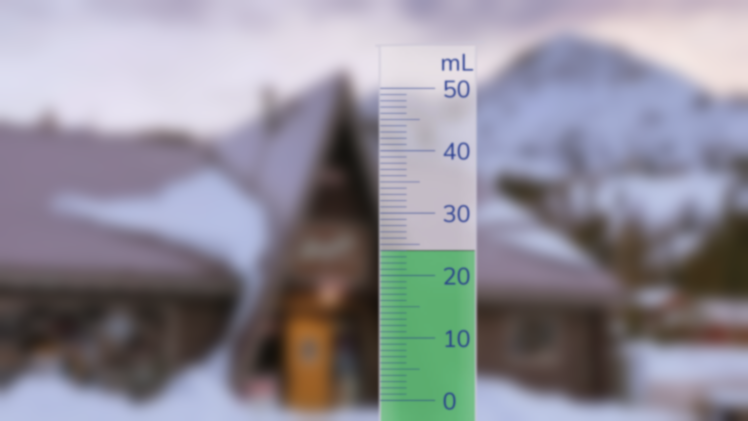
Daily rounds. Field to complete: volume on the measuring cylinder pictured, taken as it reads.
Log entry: 24 mL
